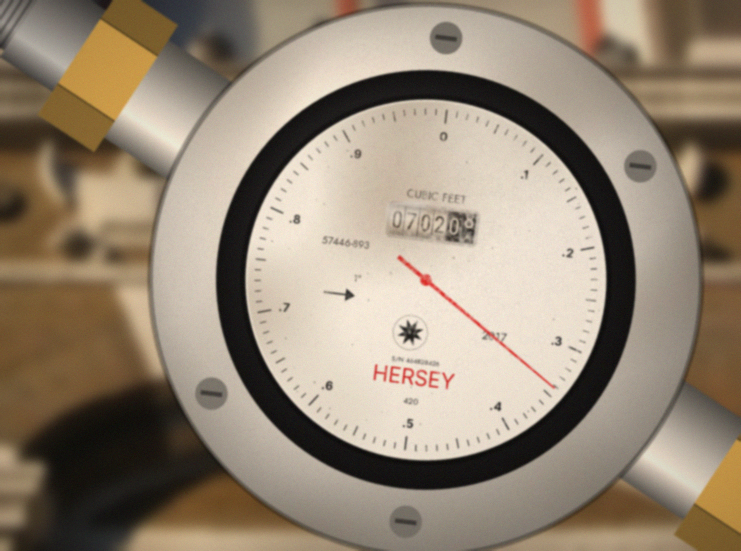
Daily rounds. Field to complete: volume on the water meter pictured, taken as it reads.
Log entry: 70208.34 ft³
